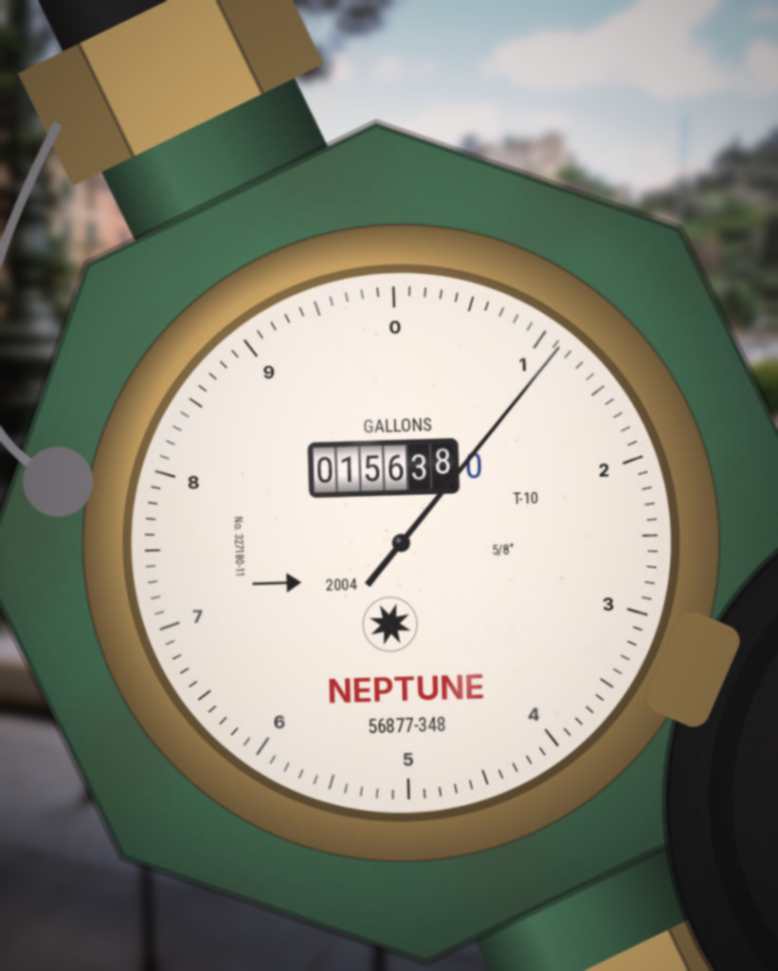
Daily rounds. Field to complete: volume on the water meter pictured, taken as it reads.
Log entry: 156381.1 gal
